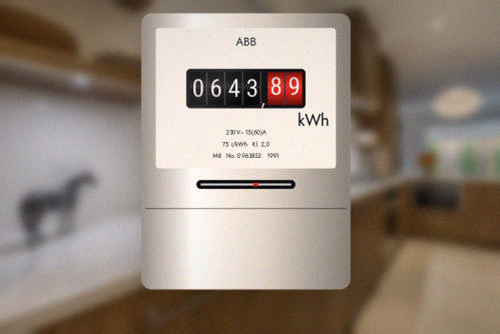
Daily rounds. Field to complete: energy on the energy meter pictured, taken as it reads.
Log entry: 643.89 kWh
